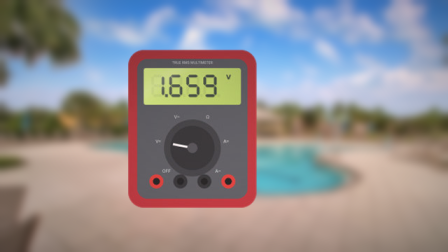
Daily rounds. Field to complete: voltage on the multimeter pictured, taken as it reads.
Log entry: 1.659 V
